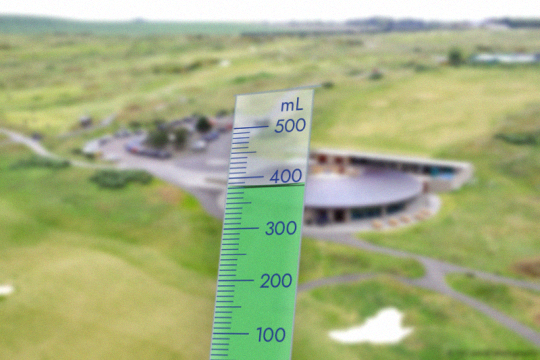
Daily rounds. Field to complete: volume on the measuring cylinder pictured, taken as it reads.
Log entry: 380 mL
